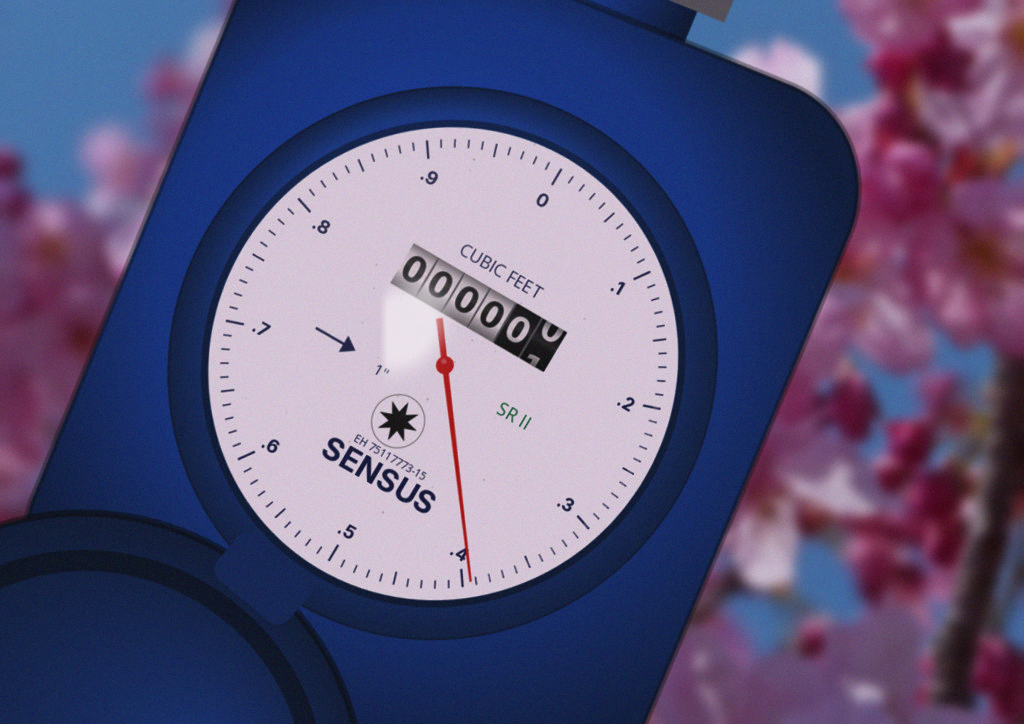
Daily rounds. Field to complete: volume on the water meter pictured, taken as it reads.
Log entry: 0.39 ft³
